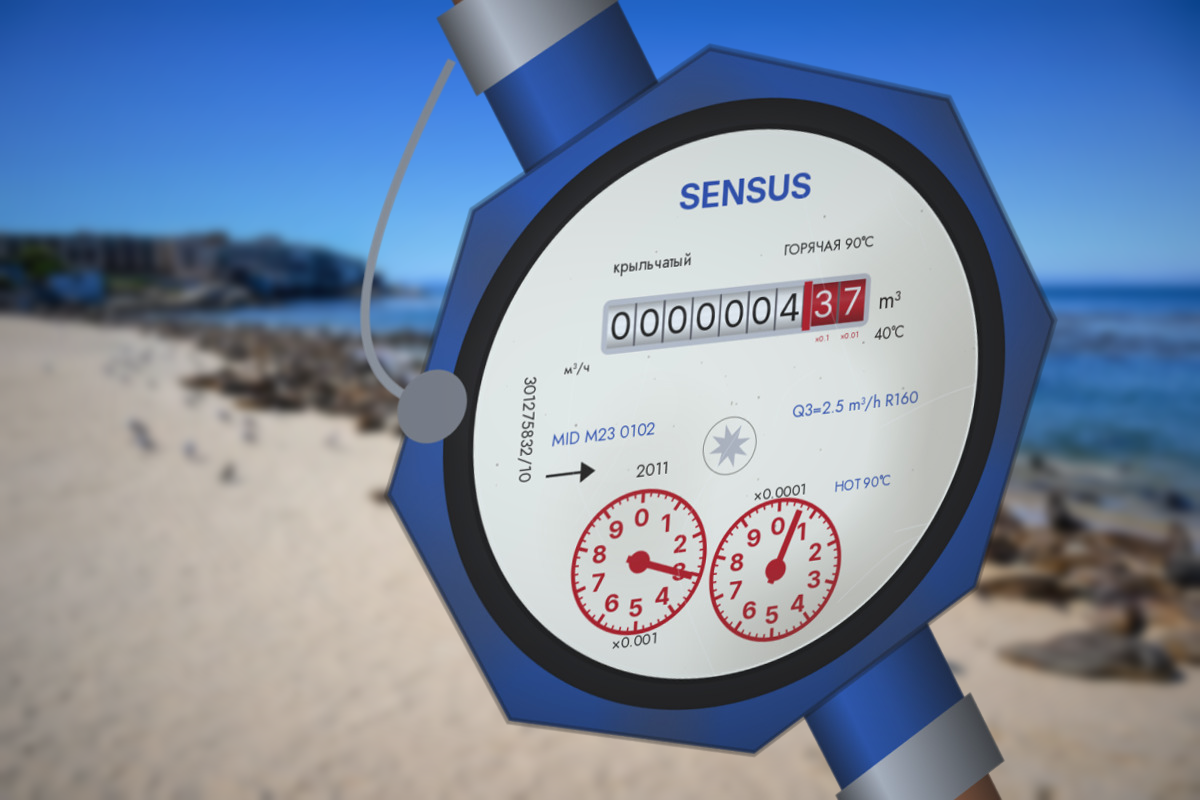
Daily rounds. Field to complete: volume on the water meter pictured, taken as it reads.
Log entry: 4.3730 m³
